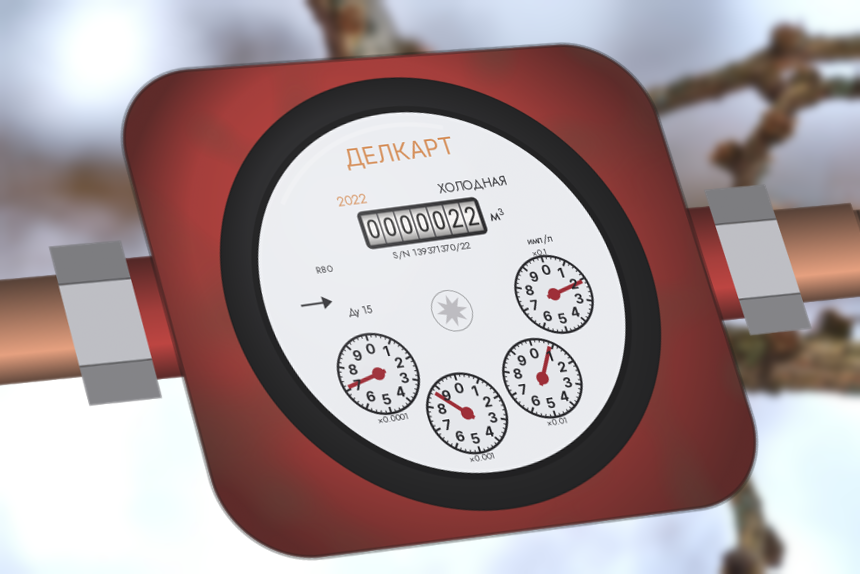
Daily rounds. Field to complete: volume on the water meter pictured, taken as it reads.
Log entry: 22.2087 m³
